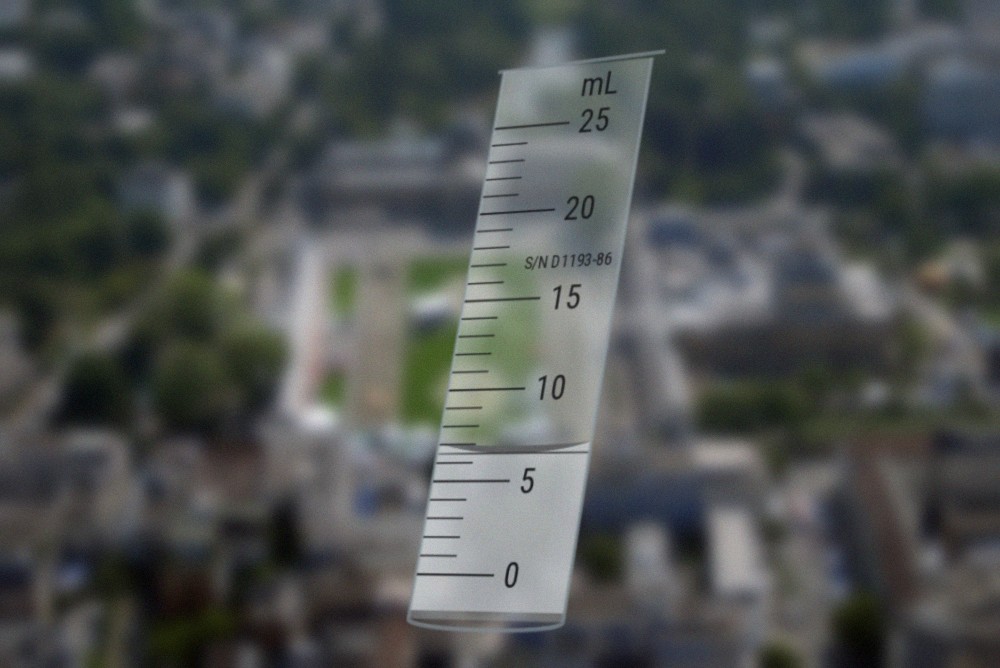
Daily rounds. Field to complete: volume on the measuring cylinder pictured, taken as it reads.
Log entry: 6.5 mL
